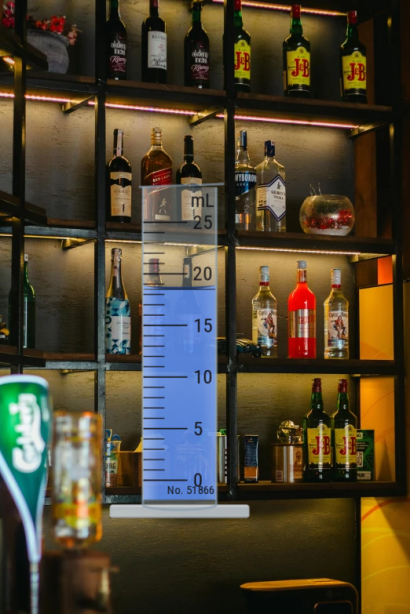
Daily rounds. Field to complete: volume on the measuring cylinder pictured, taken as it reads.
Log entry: 18.5 mL
